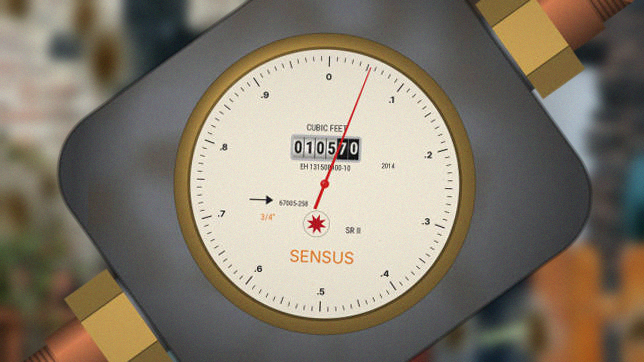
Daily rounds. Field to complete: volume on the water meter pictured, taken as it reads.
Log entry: 10570.05 ft³
